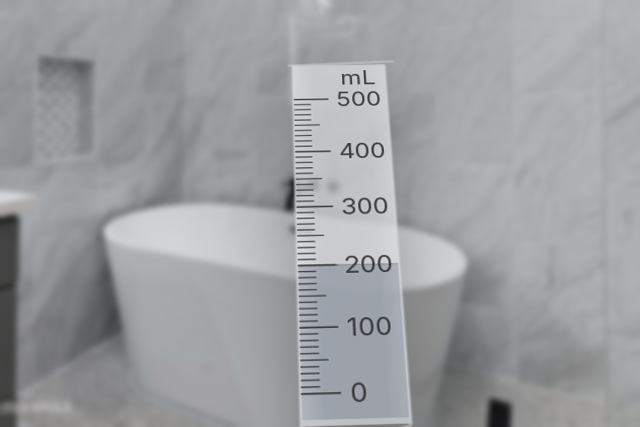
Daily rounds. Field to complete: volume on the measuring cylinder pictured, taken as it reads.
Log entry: 200 mL
